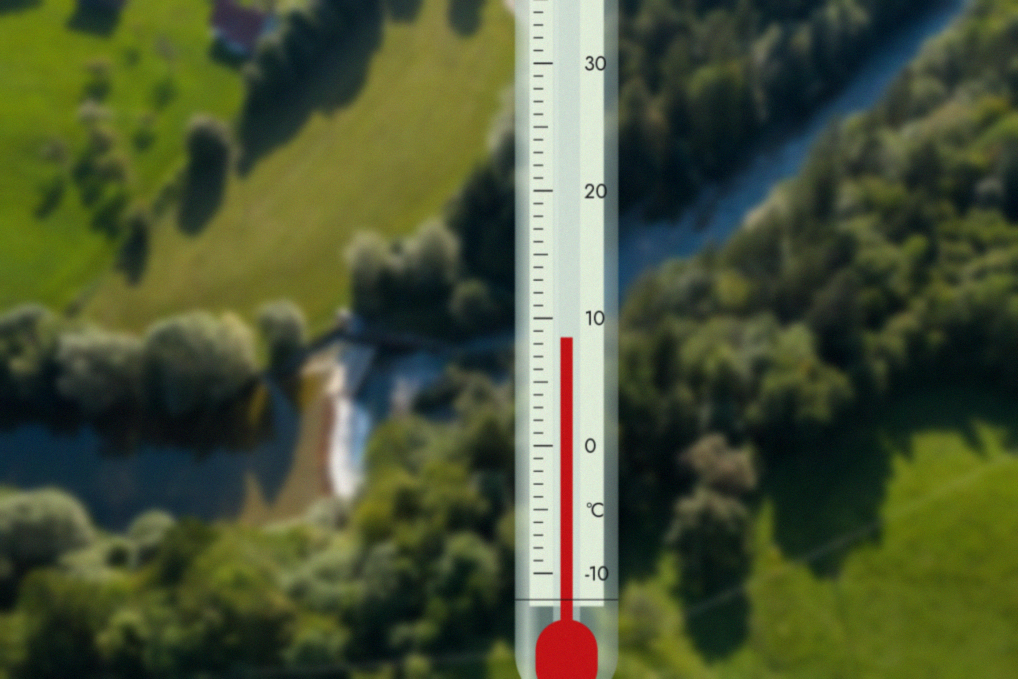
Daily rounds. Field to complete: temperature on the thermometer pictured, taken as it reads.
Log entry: 8.5 °C
